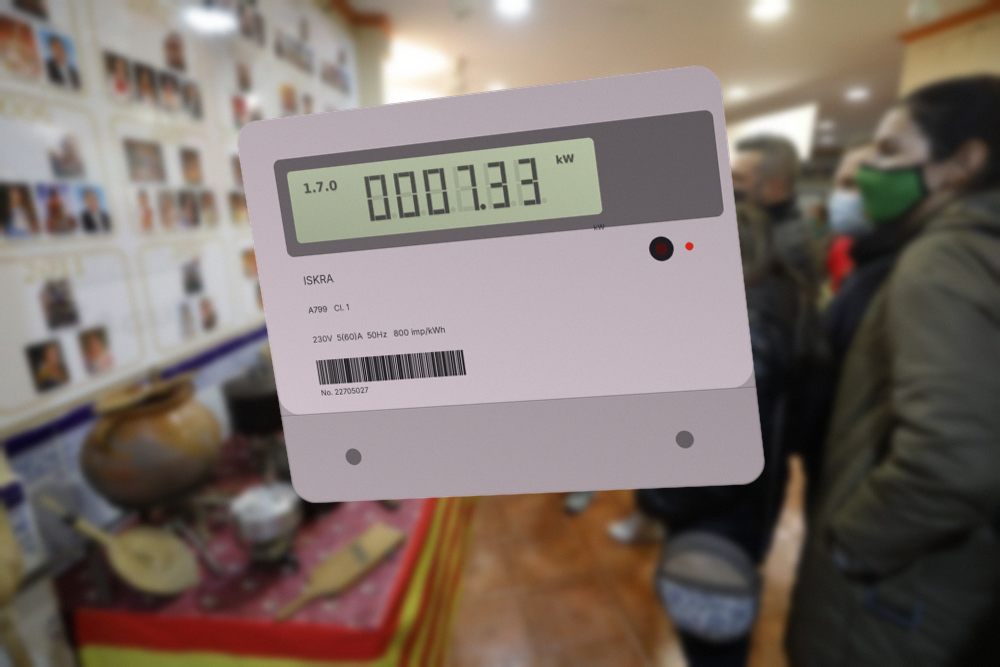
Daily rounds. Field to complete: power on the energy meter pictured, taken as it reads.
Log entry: 7.33 kW
